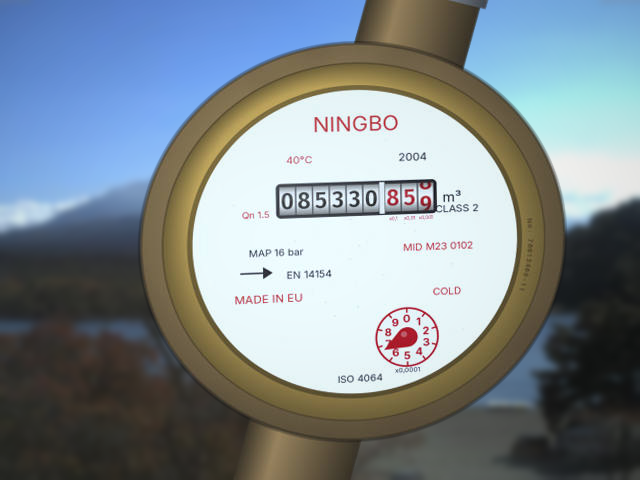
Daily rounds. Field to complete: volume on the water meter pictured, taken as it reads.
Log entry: 85330.8586 m³
